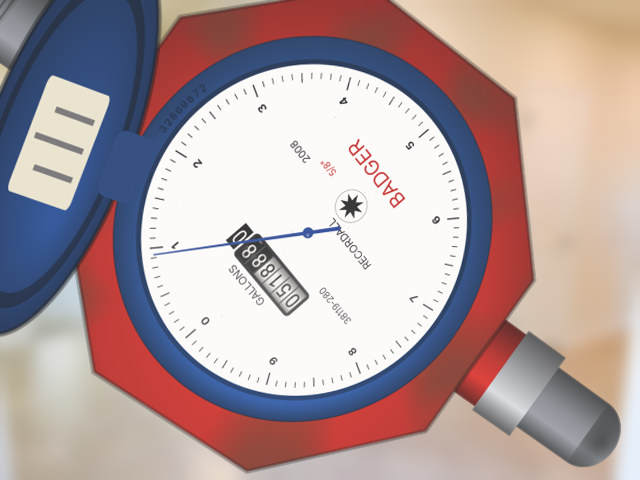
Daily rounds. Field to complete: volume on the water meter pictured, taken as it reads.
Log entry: 518880.9 gal
